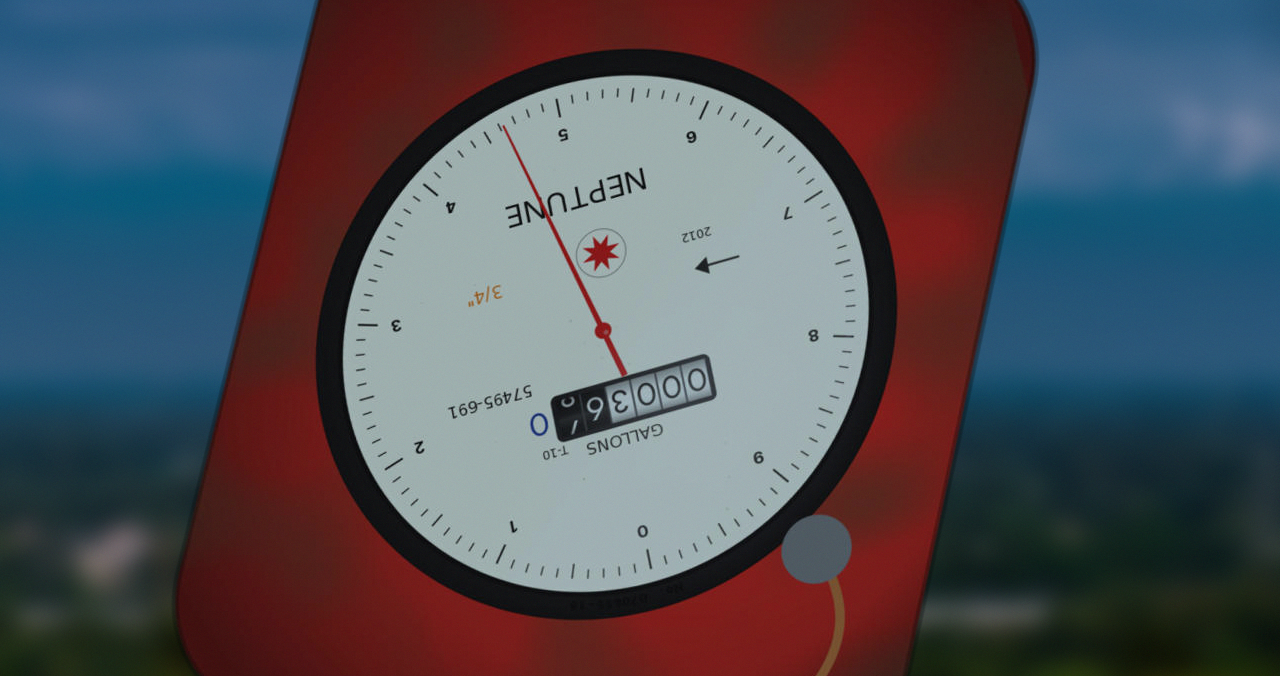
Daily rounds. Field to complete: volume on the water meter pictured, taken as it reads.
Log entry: 3674.6 gal
